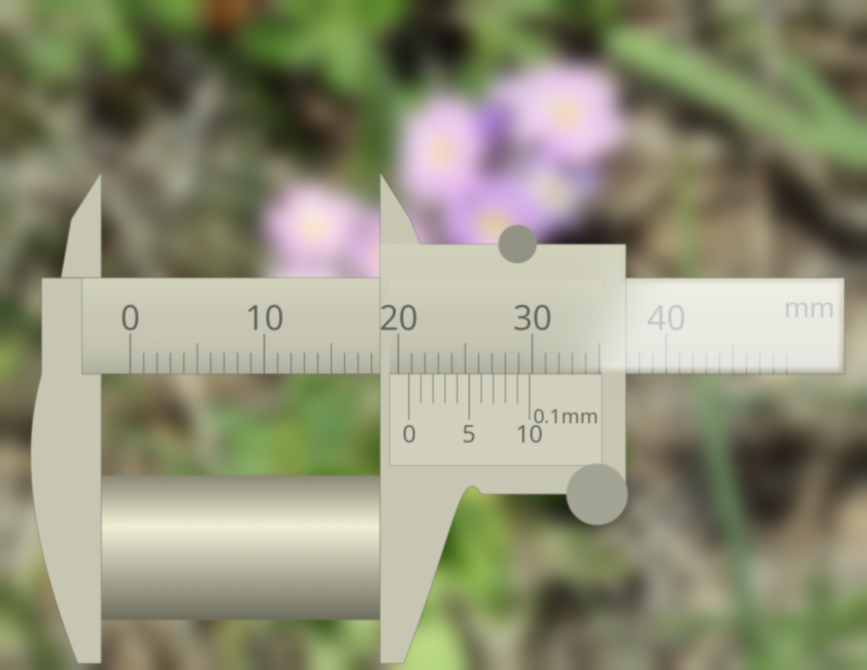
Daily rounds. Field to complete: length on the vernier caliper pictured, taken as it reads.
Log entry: 20.8 mm
